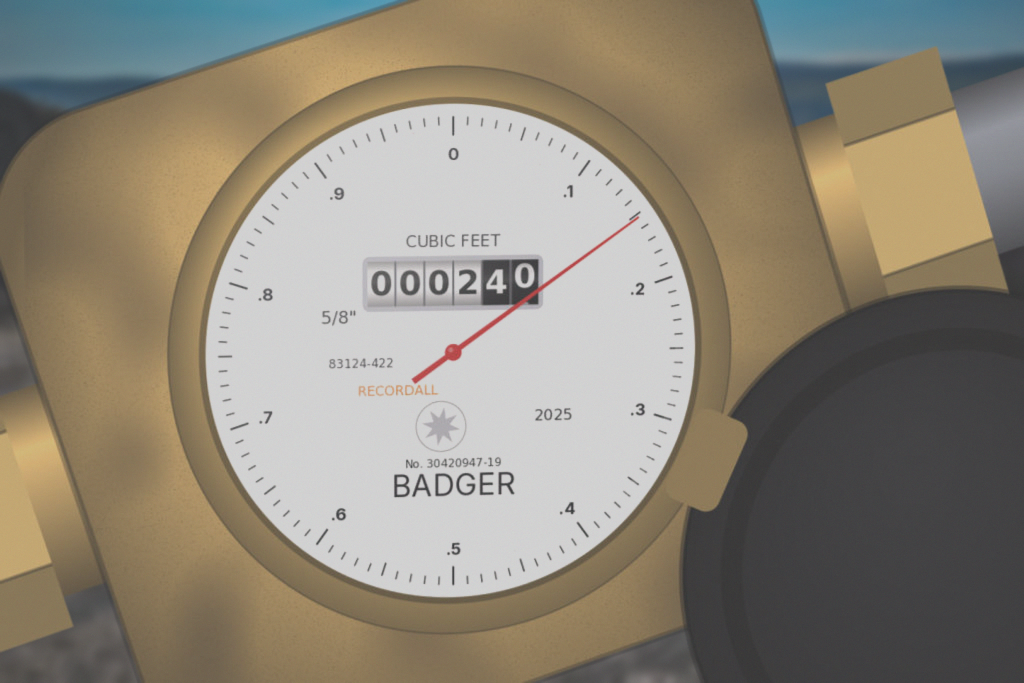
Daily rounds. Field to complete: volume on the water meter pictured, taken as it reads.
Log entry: 240.15 ft³
